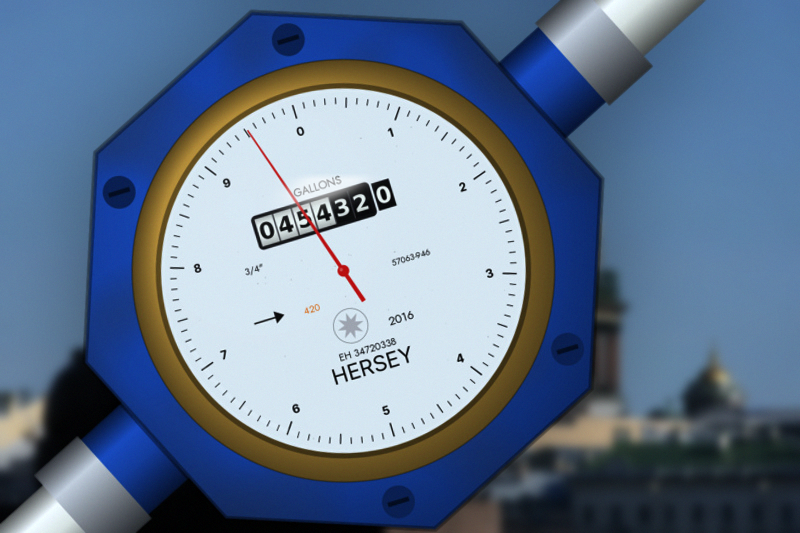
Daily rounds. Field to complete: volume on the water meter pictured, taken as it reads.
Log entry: 454319.5 gal
